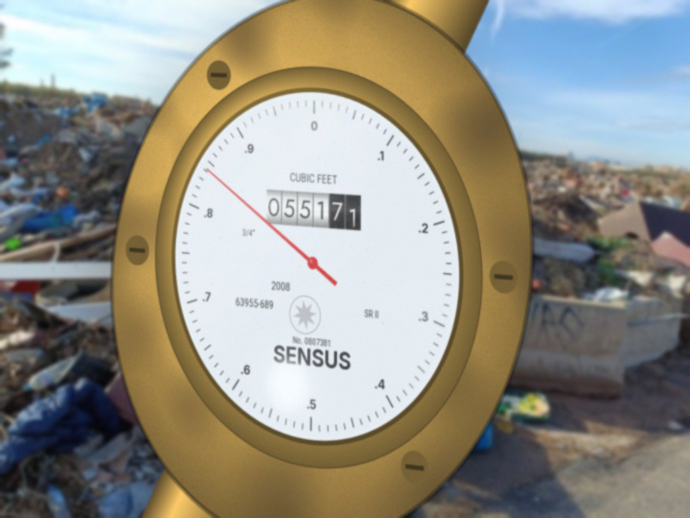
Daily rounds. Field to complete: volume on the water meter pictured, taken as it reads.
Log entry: 55170.84 ft³
